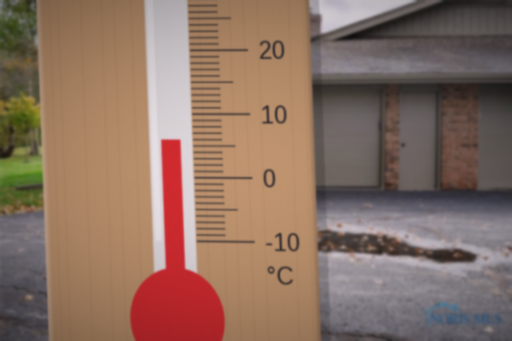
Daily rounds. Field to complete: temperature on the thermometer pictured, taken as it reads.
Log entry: 6 °C
